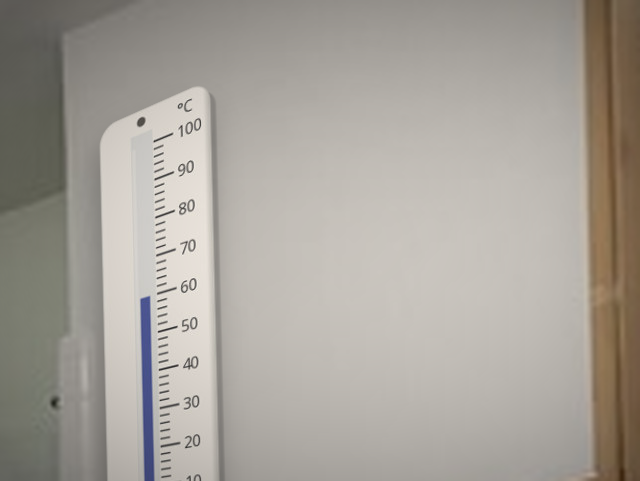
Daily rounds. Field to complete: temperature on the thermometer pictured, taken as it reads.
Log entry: 60 °C
